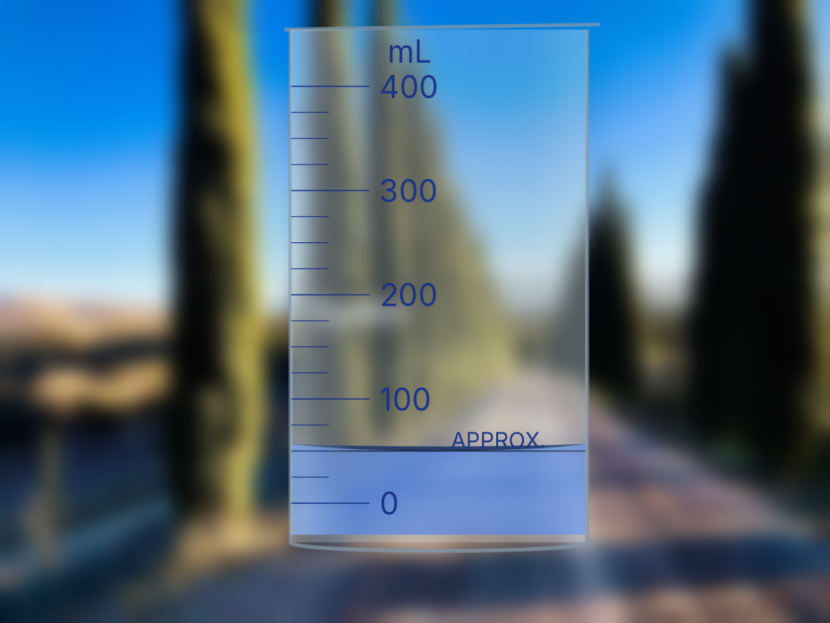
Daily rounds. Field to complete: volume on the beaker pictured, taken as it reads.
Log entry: 50 mL
